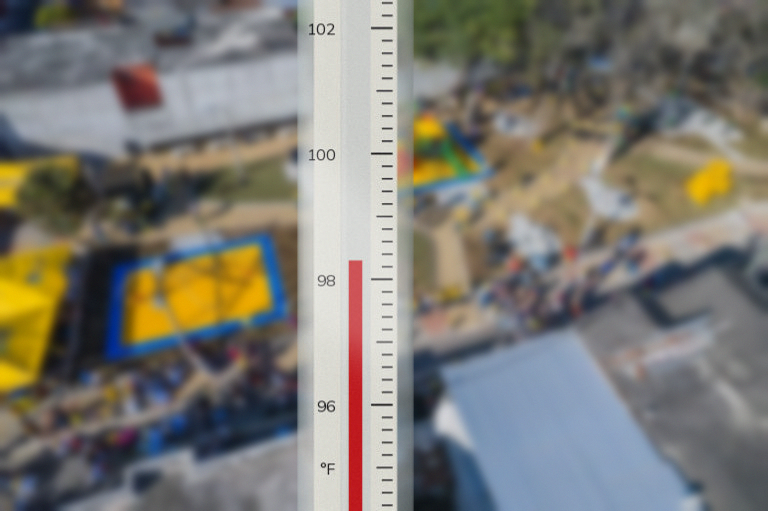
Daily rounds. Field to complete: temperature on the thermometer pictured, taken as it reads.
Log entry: 98.3 °F
